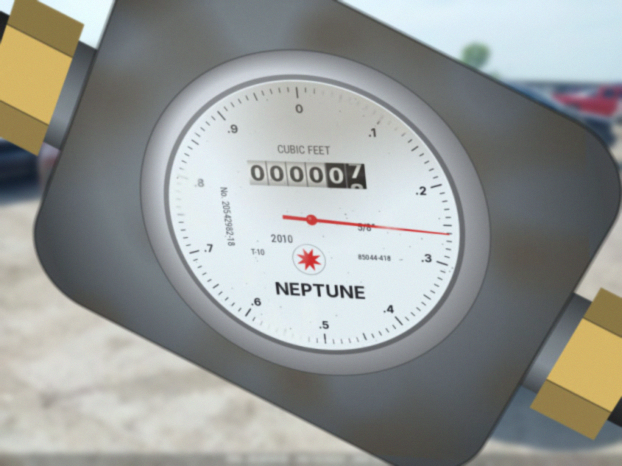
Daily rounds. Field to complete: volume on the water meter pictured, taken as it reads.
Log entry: 7.26 ft³
